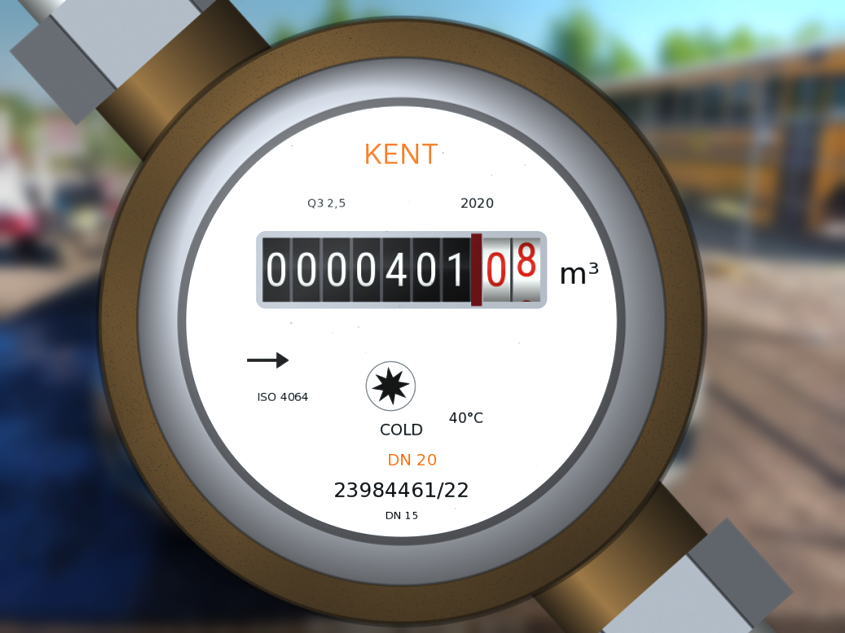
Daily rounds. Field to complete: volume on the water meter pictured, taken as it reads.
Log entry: 401.08 m³
